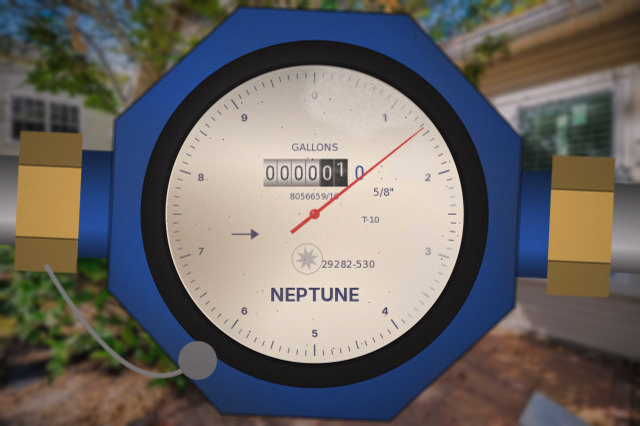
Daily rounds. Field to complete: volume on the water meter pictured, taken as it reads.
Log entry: 11.4 gal
